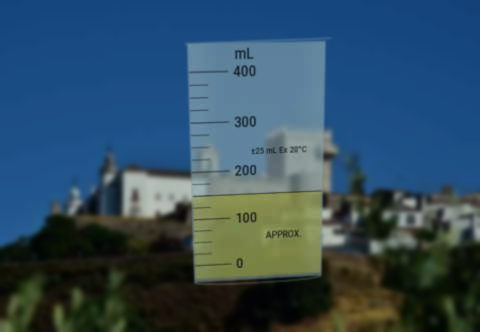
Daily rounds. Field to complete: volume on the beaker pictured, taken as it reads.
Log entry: 150 mL
